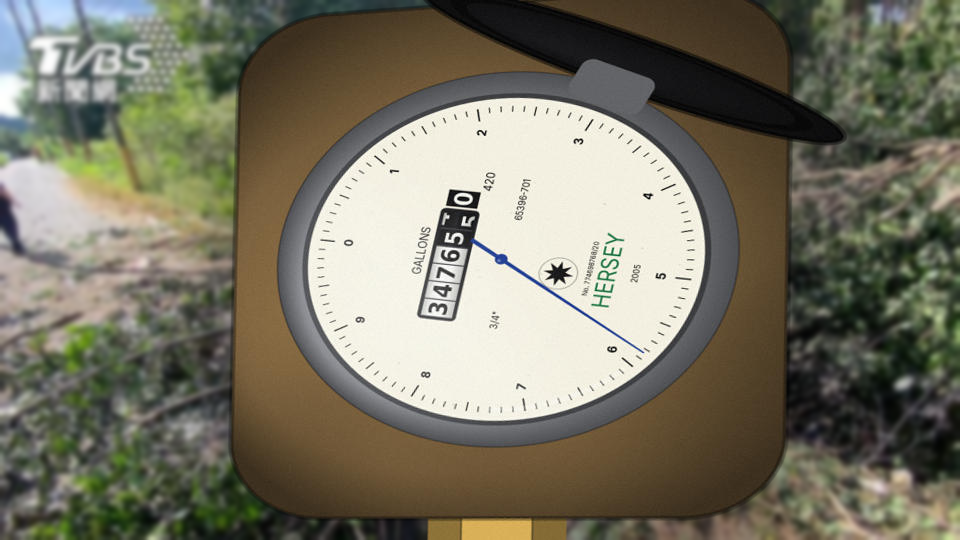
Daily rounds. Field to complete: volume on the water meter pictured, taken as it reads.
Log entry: 3476545.8 gal
